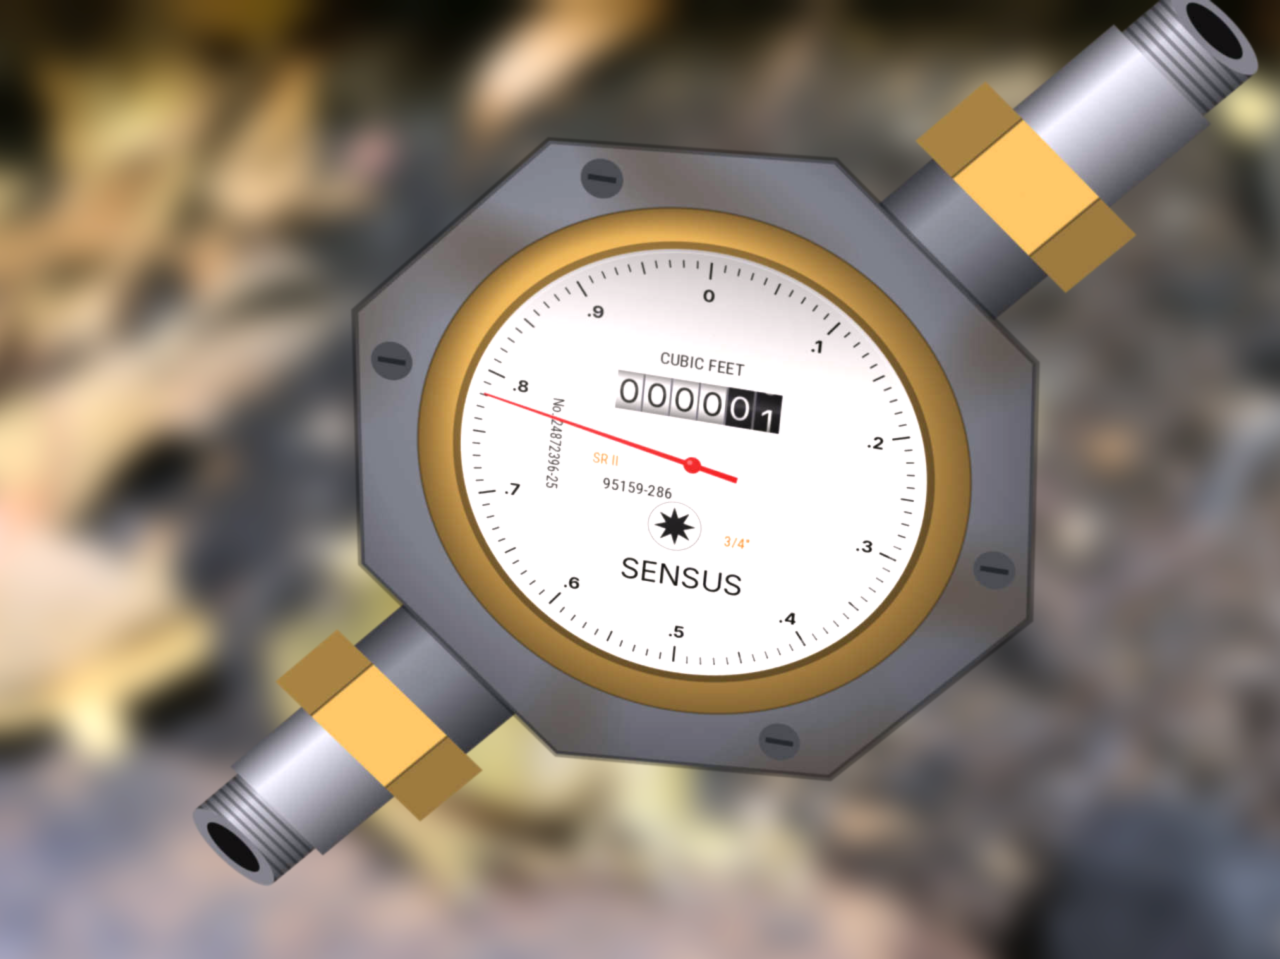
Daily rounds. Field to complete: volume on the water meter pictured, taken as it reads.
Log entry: 0.78 ft³
